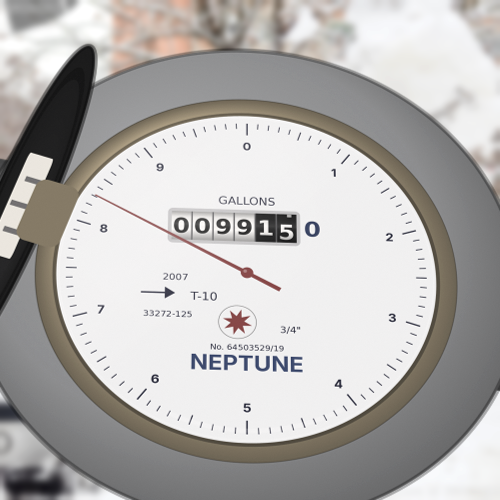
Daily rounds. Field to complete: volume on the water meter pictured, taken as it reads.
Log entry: 99148.3 gal
